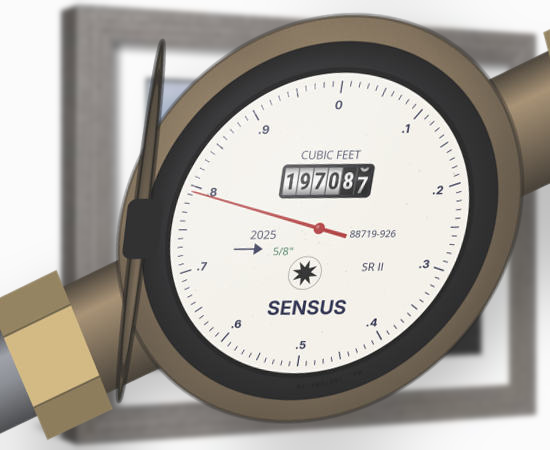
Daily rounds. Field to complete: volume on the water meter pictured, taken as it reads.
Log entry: 197086.79 ft³
